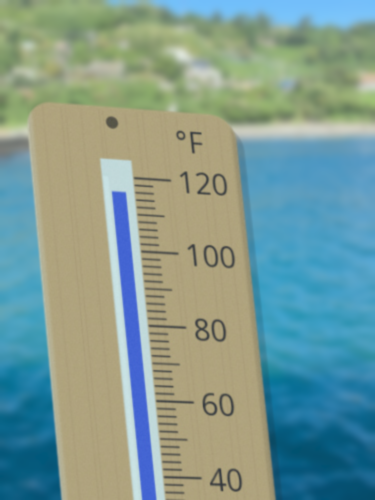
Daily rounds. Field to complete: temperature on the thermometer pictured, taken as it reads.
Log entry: 116 °F
